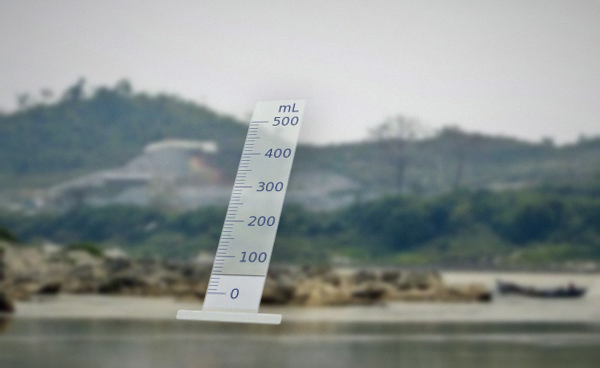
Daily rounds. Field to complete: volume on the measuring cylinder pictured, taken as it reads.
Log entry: 50 mL
